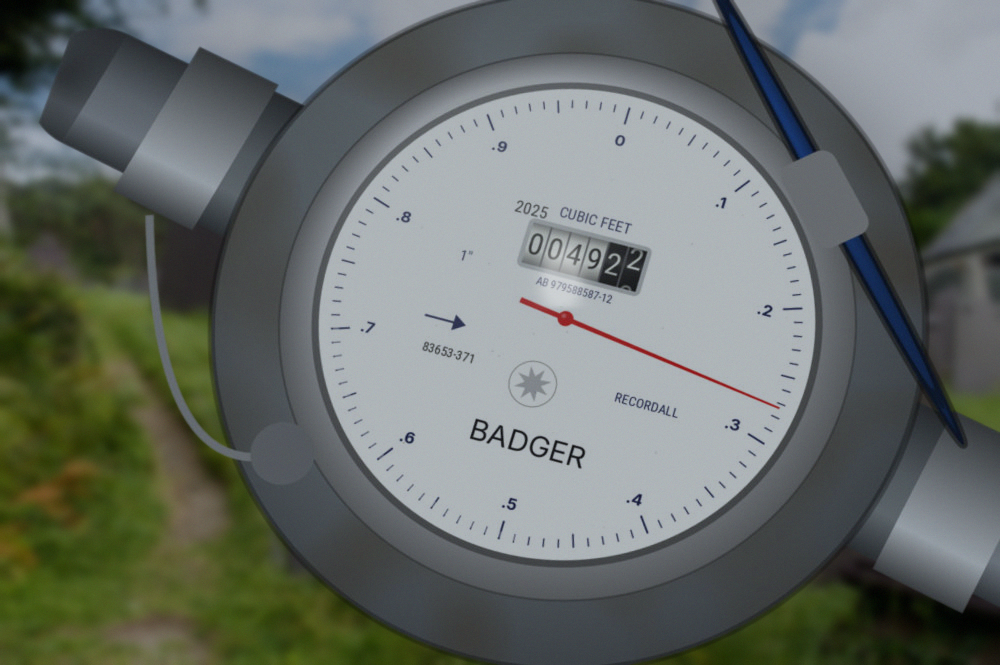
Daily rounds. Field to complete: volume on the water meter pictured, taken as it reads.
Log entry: 4922.27 ft³
